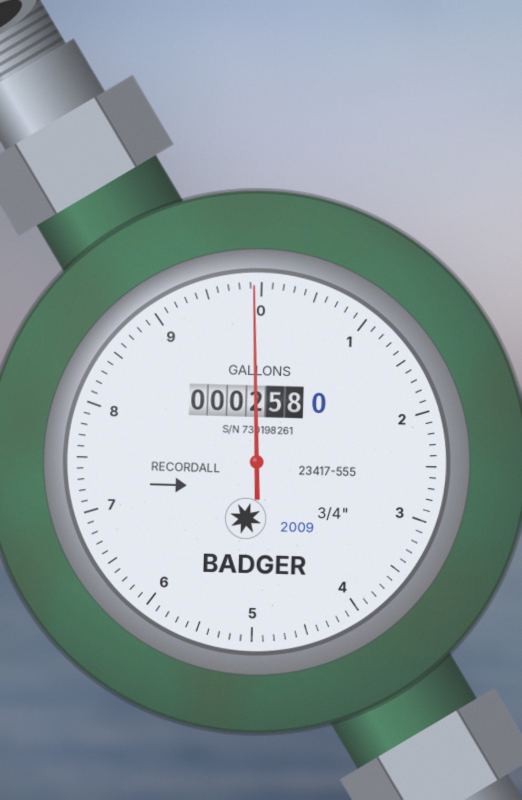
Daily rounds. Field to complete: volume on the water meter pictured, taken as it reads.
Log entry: 2579.9 gal
